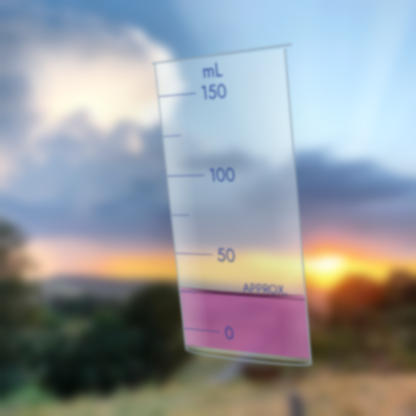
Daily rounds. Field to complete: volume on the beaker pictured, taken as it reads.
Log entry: 25 mL
